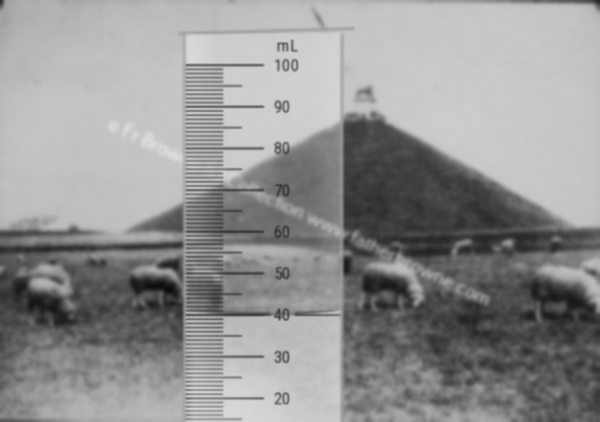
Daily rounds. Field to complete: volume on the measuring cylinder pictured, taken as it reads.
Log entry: 40 mL
